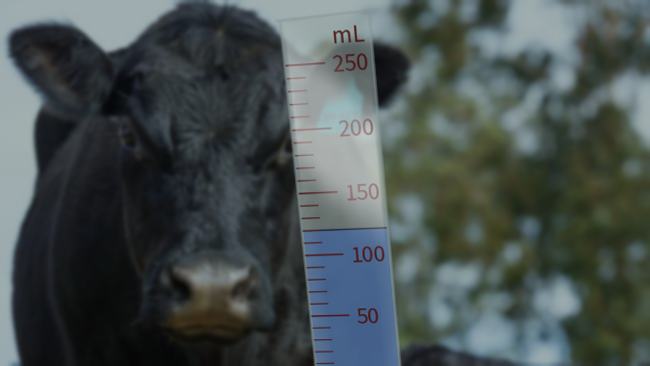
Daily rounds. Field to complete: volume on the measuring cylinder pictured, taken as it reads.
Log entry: 120 mL
